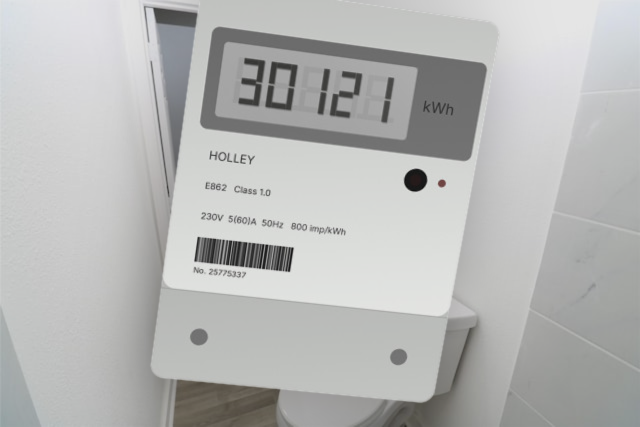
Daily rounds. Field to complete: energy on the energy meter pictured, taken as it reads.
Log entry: 30121 kWh
